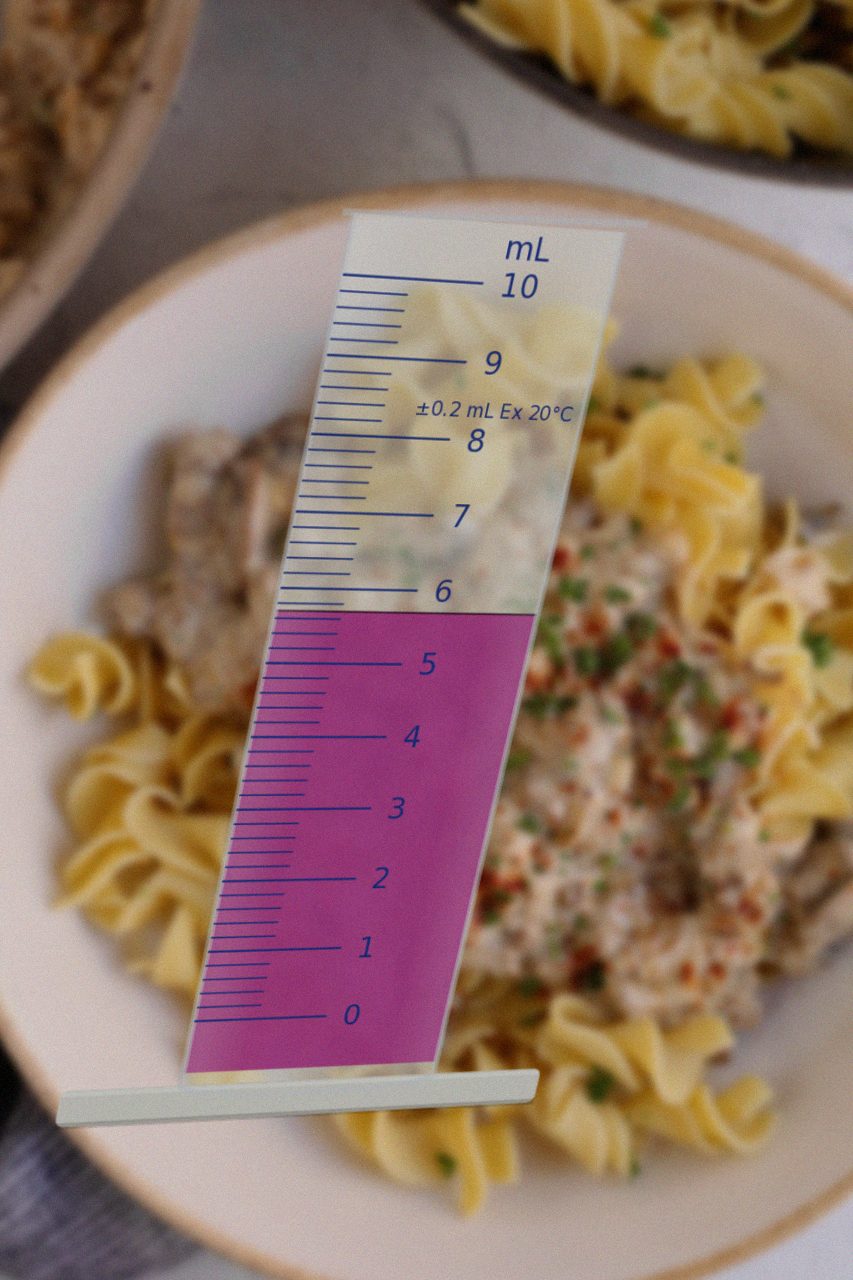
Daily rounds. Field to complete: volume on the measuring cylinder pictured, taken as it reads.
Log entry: 5.7 mL
